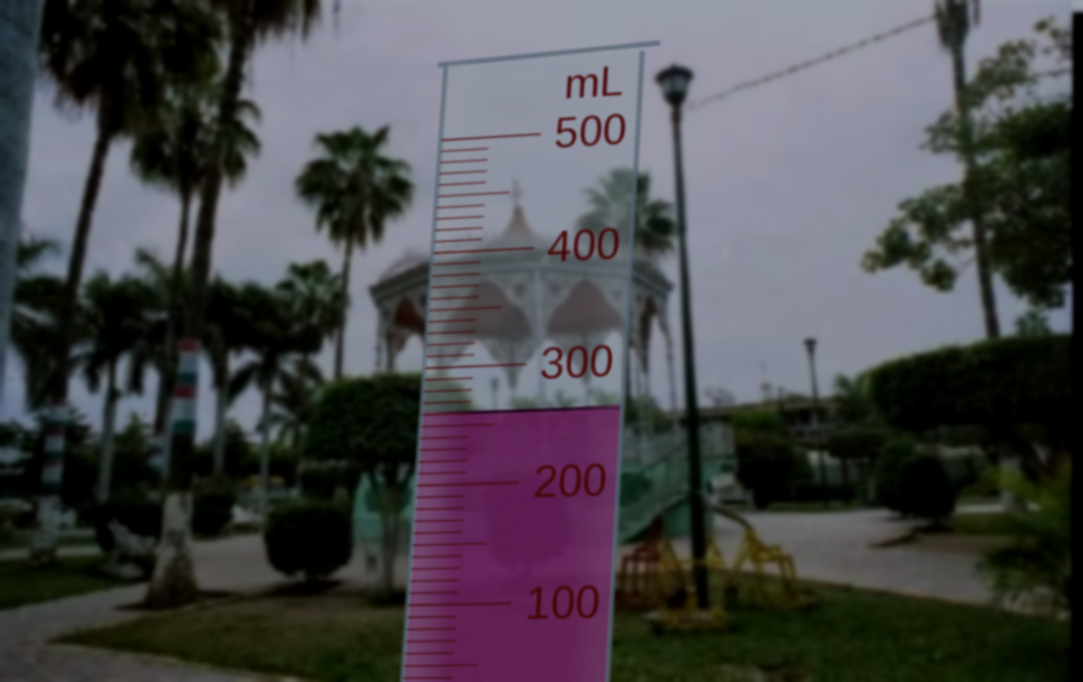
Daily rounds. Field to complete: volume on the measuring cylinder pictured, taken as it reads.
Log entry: 260 mL
